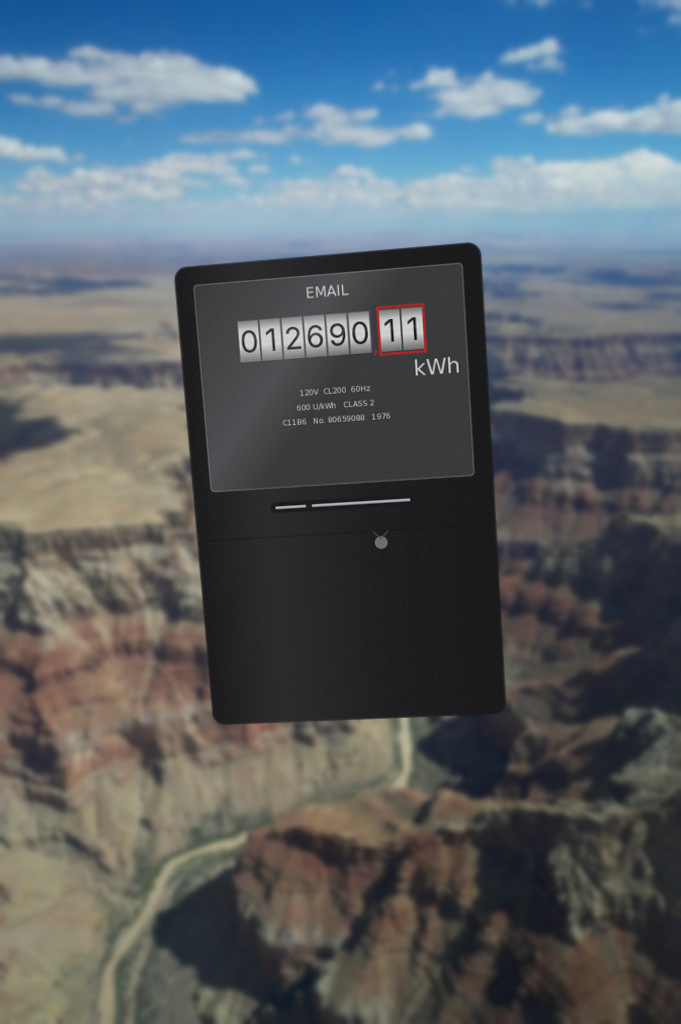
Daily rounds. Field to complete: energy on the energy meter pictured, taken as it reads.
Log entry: 12690.11 kWh
